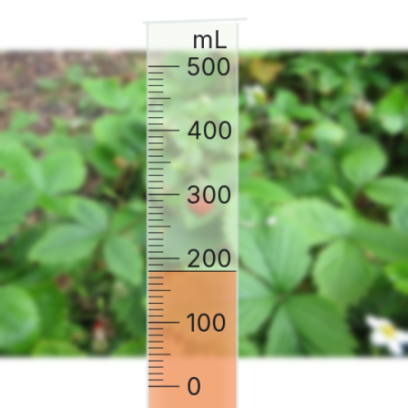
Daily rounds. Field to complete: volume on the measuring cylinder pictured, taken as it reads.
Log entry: 180 mL
